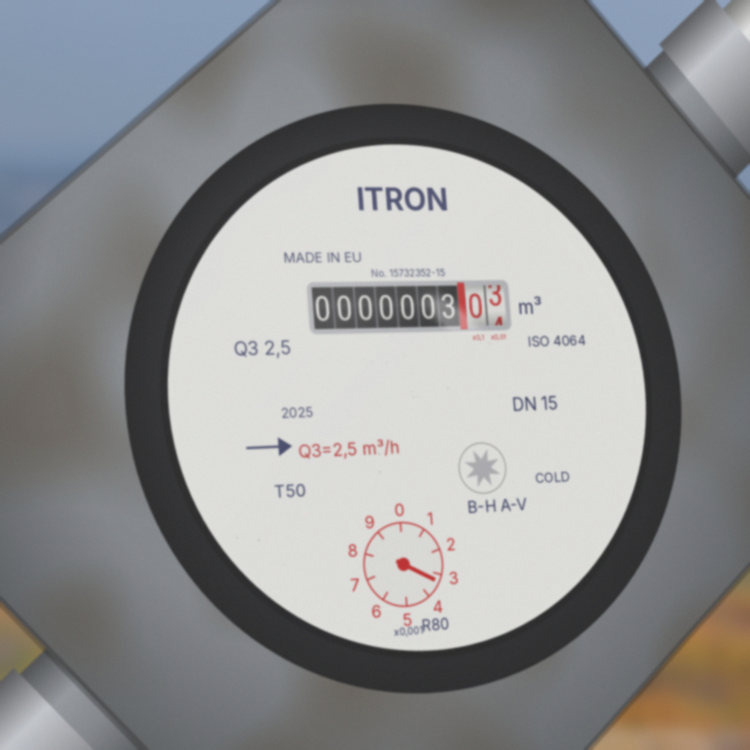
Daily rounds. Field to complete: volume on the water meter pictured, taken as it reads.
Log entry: 3.033 m³
